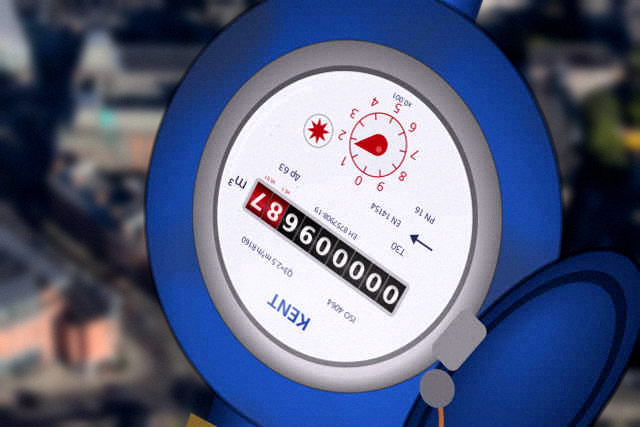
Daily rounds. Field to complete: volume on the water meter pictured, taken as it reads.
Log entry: 96.871 m³
